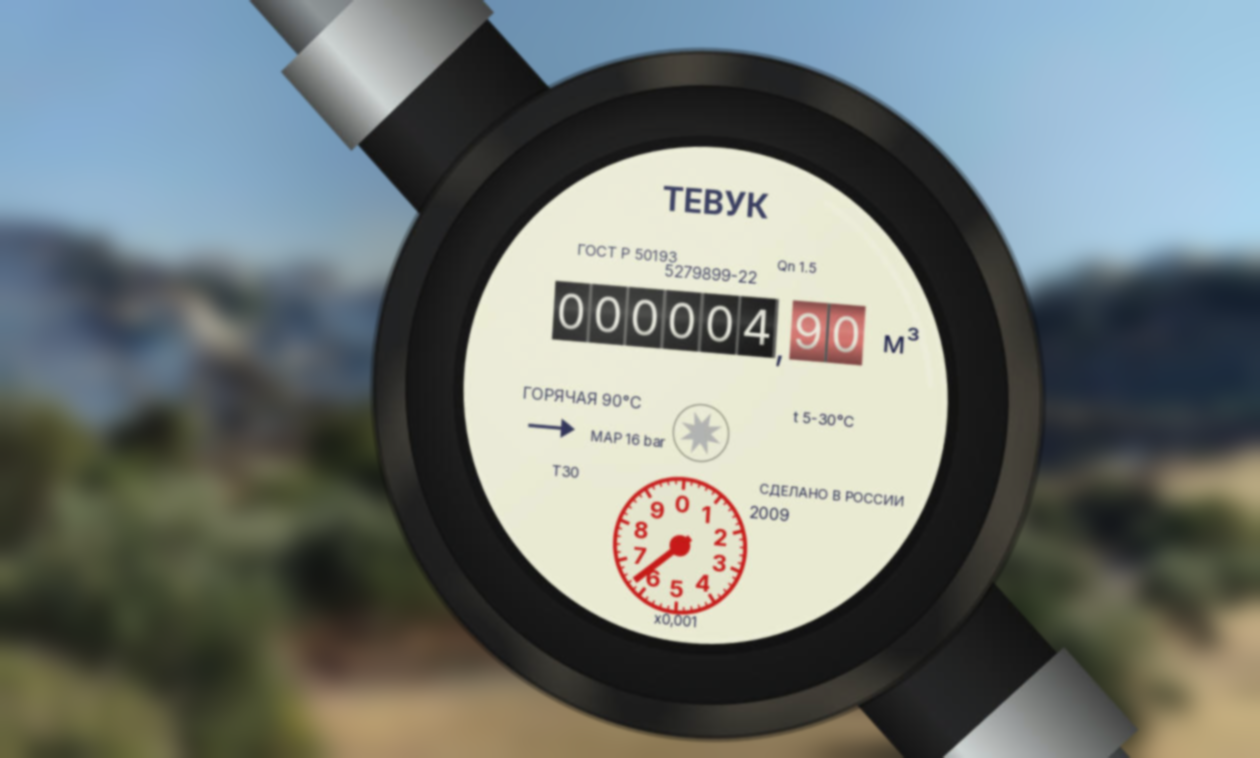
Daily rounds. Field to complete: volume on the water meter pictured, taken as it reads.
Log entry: 4.906 m³
